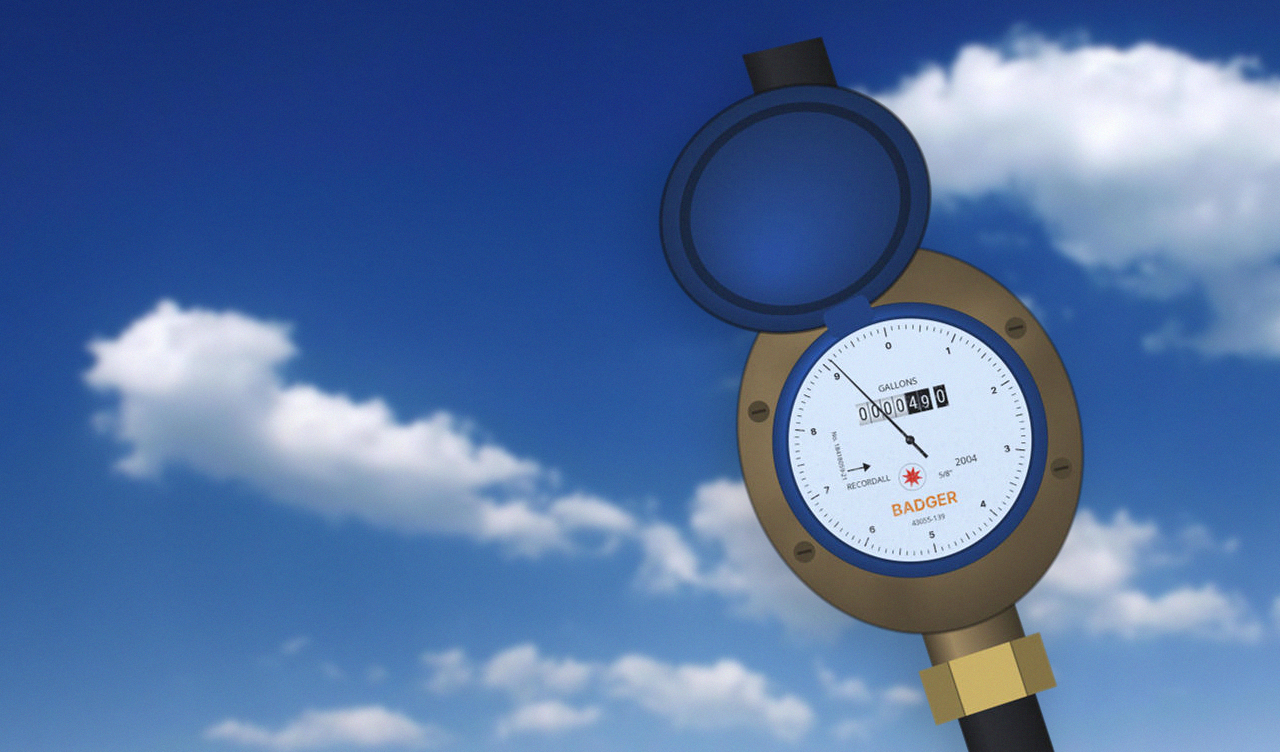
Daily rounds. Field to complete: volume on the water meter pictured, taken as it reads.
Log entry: 489.1 gal
